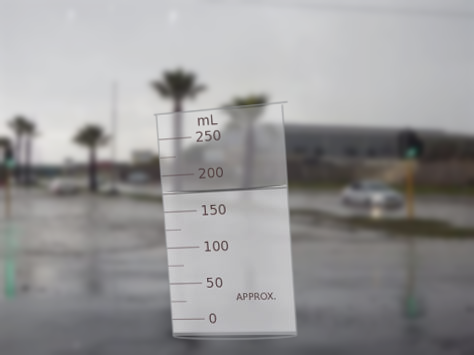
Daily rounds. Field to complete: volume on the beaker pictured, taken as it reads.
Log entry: 175 mL
